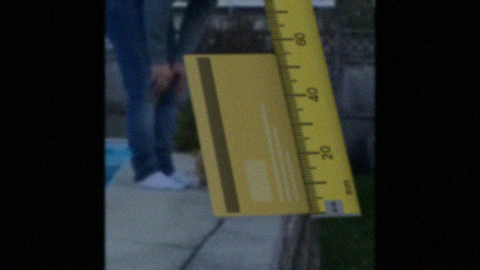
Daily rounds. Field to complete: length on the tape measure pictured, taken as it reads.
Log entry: 55 mm
